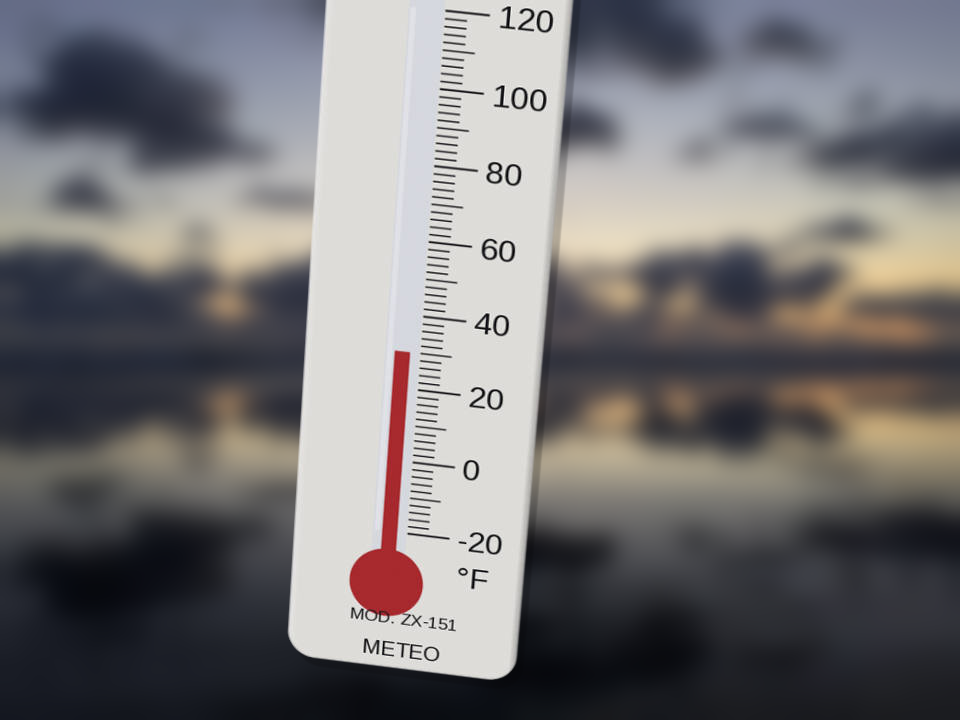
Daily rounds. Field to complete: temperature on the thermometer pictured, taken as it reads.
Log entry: 30 °F
